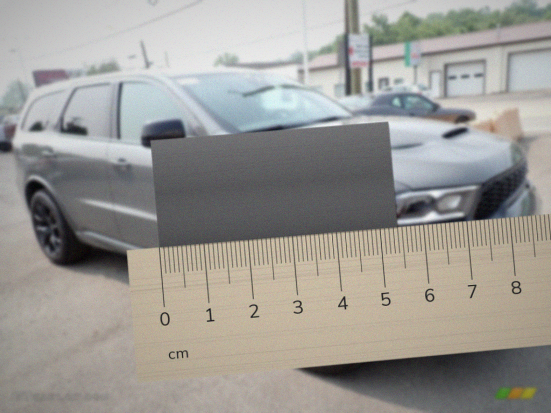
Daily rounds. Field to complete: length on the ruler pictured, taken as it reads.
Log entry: 5.4 cm
